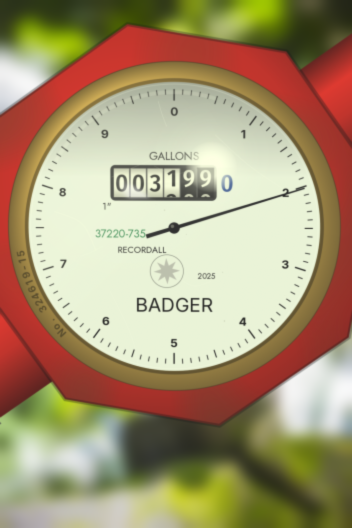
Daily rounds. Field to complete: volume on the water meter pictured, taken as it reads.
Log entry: 31992.0 gal
